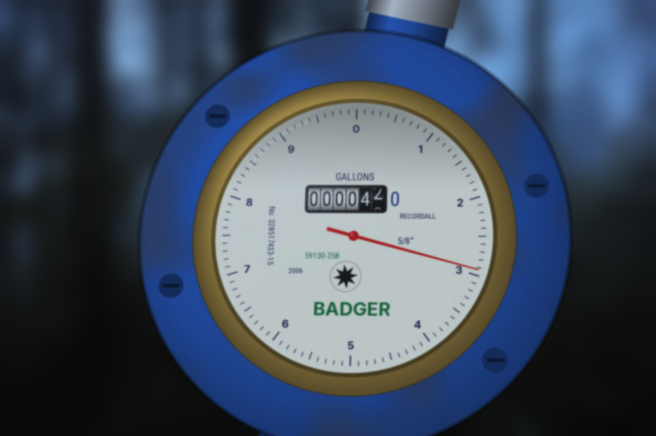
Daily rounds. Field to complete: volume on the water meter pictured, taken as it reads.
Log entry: 422.9 gal
